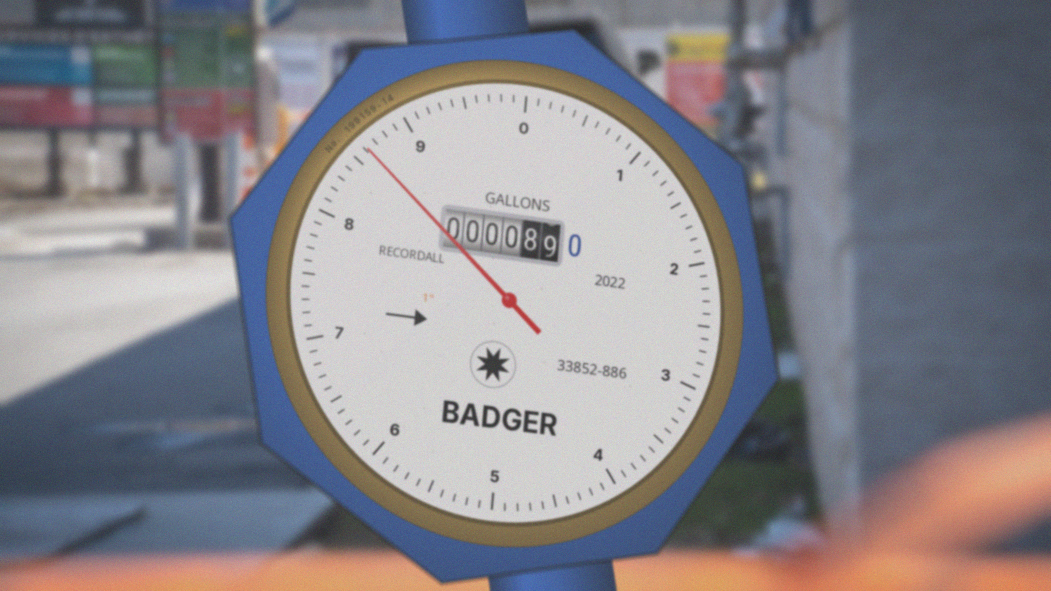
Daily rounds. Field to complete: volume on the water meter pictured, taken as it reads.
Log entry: 888.6 gal
